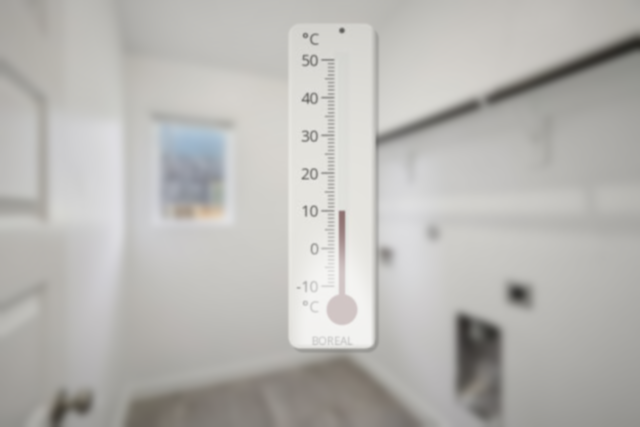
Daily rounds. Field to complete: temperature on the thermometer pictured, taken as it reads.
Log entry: 10 °C
